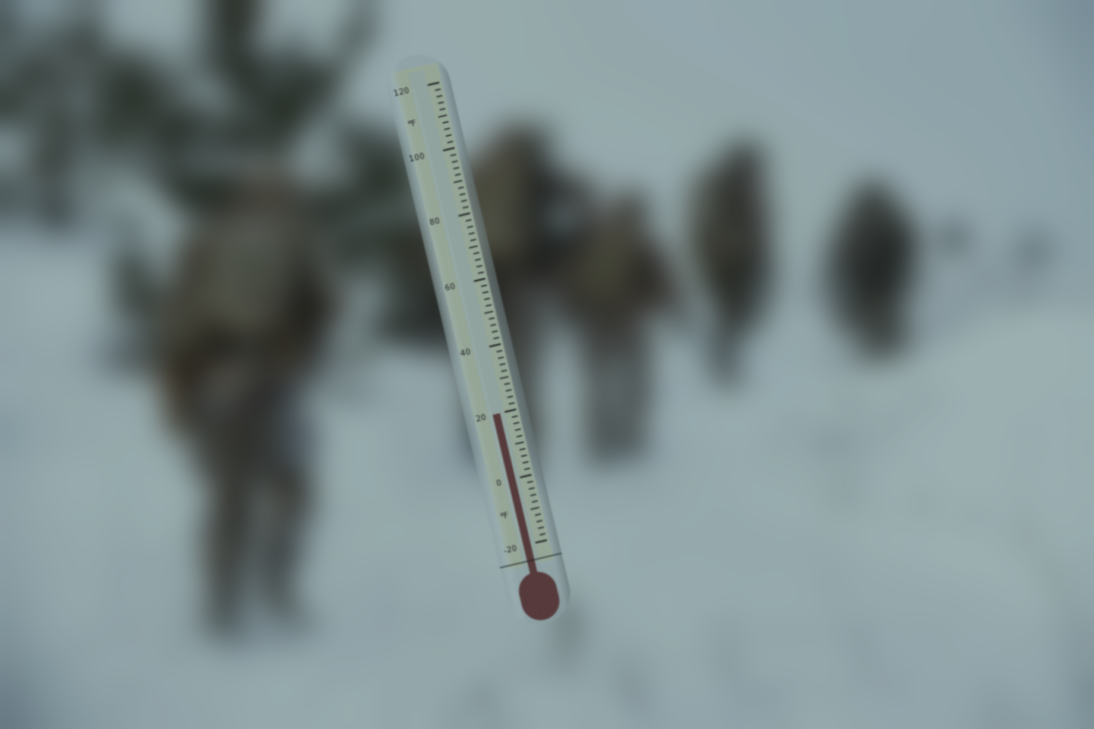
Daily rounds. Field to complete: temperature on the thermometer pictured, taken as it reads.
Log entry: 20 °F
